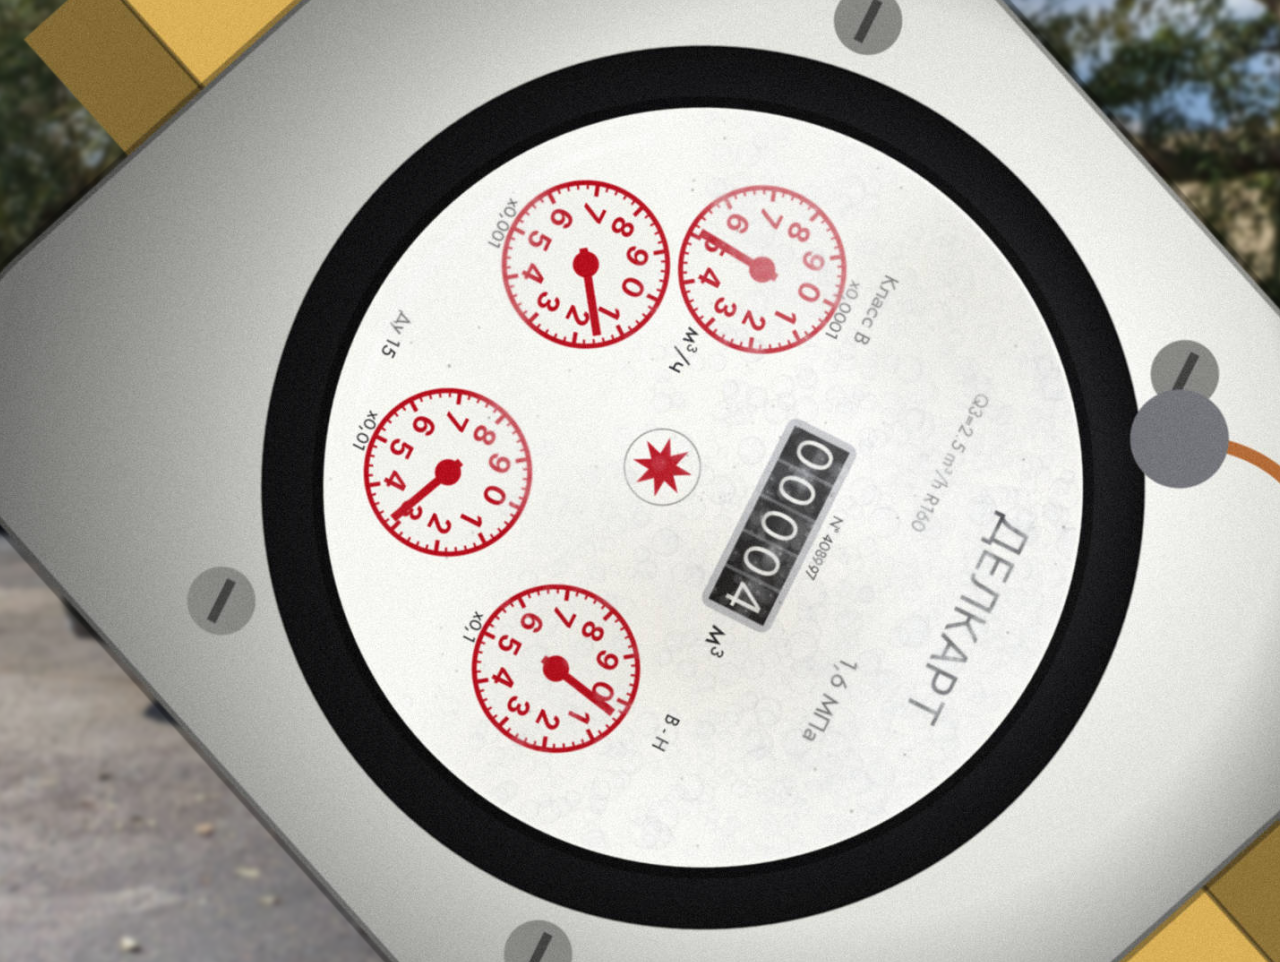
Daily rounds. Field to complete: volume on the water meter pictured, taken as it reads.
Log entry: 4.0315 m³
